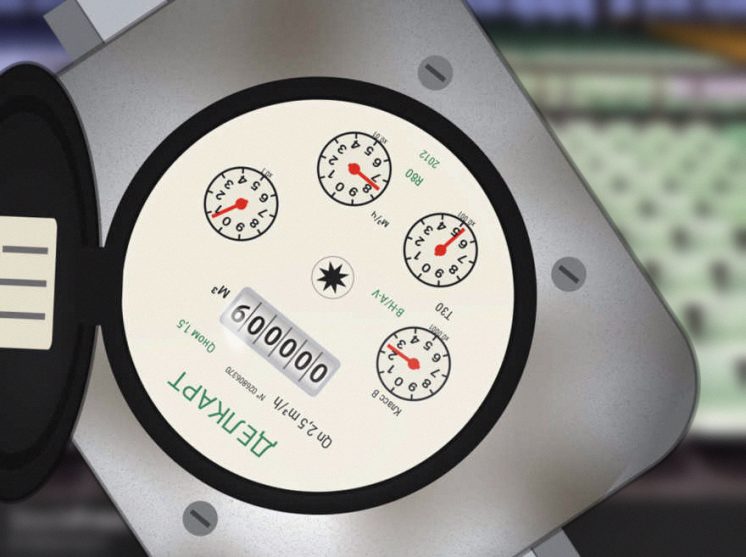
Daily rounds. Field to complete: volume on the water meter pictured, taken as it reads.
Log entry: 9.0752 m³
